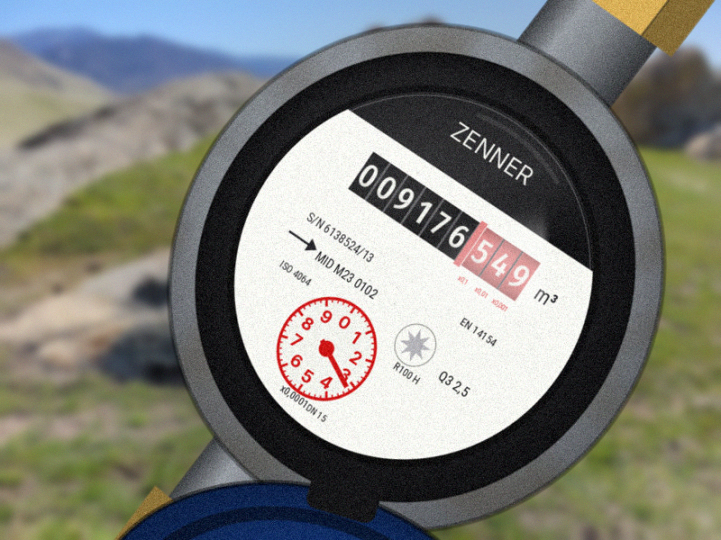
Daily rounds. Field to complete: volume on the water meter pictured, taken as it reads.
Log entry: 9176.5493 m³
